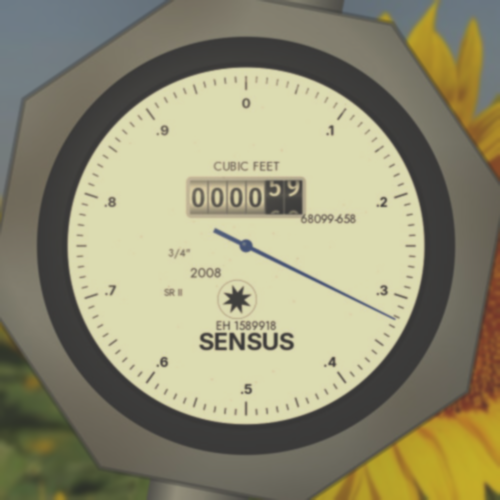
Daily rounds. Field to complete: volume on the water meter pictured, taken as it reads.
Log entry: 59.32 ft³
